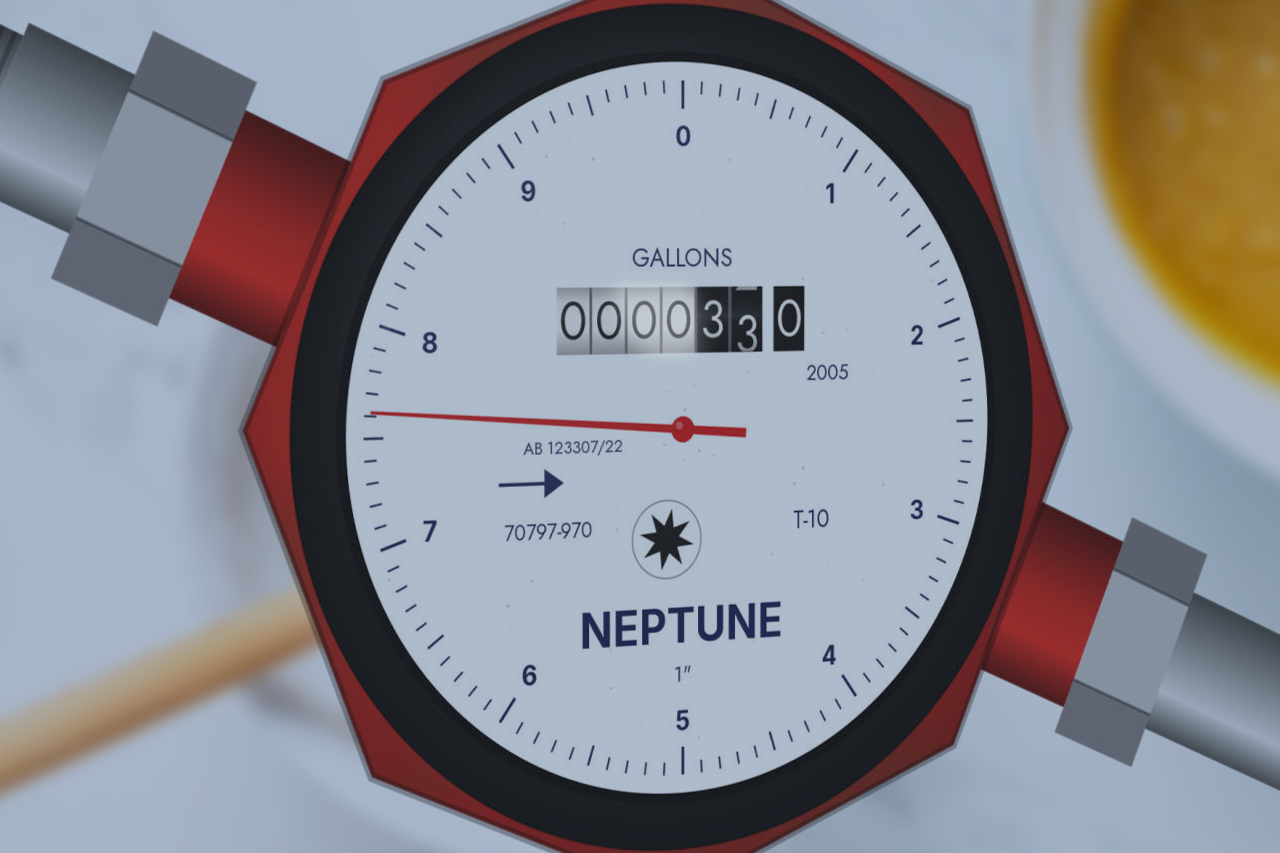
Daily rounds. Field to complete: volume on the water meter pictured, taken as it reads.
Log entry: 327.6 gal
